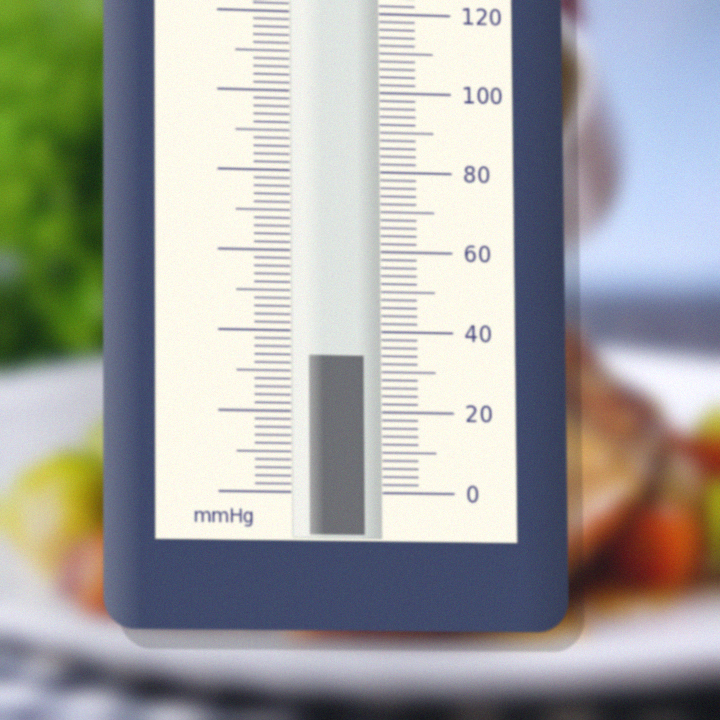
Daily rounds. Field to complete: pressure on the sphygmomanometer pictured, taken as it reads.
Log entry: 34 mmHg
